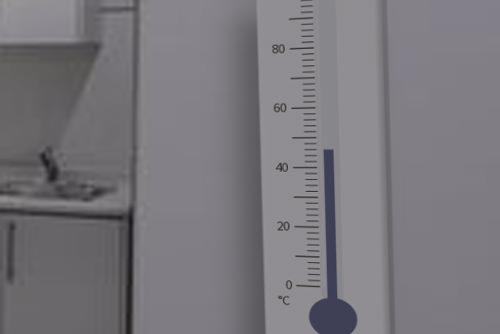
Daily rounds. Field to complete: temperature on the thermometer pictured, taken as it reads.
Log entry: 46 °C
